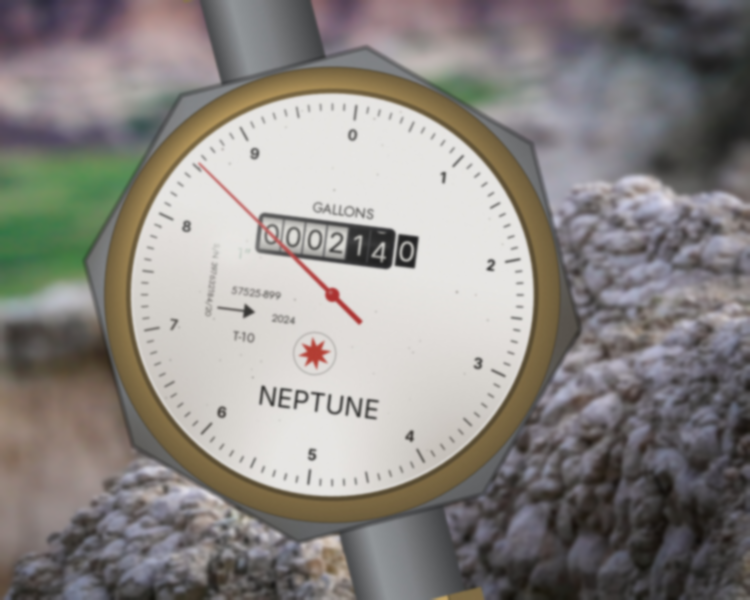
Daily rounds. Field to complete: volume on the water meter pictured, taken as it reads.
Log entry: 2138.5 gal
